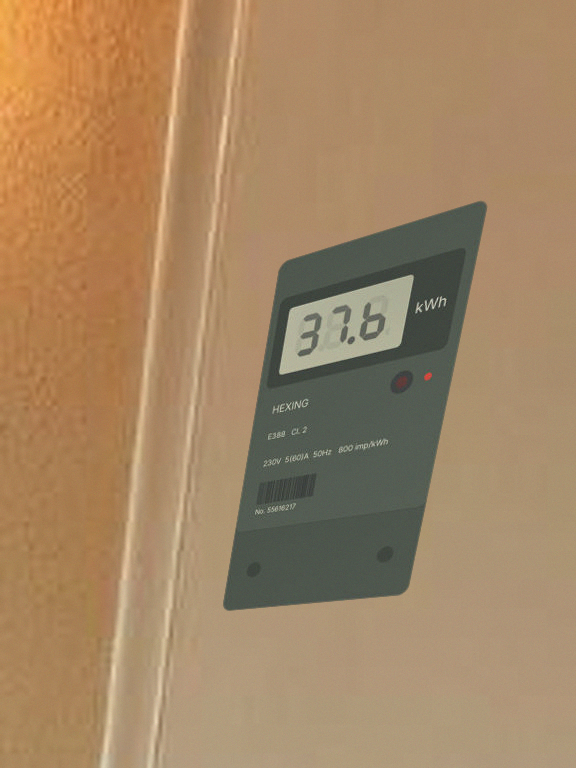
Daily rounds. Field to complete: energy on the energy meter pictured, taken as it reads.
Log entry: 37.6 kWh
